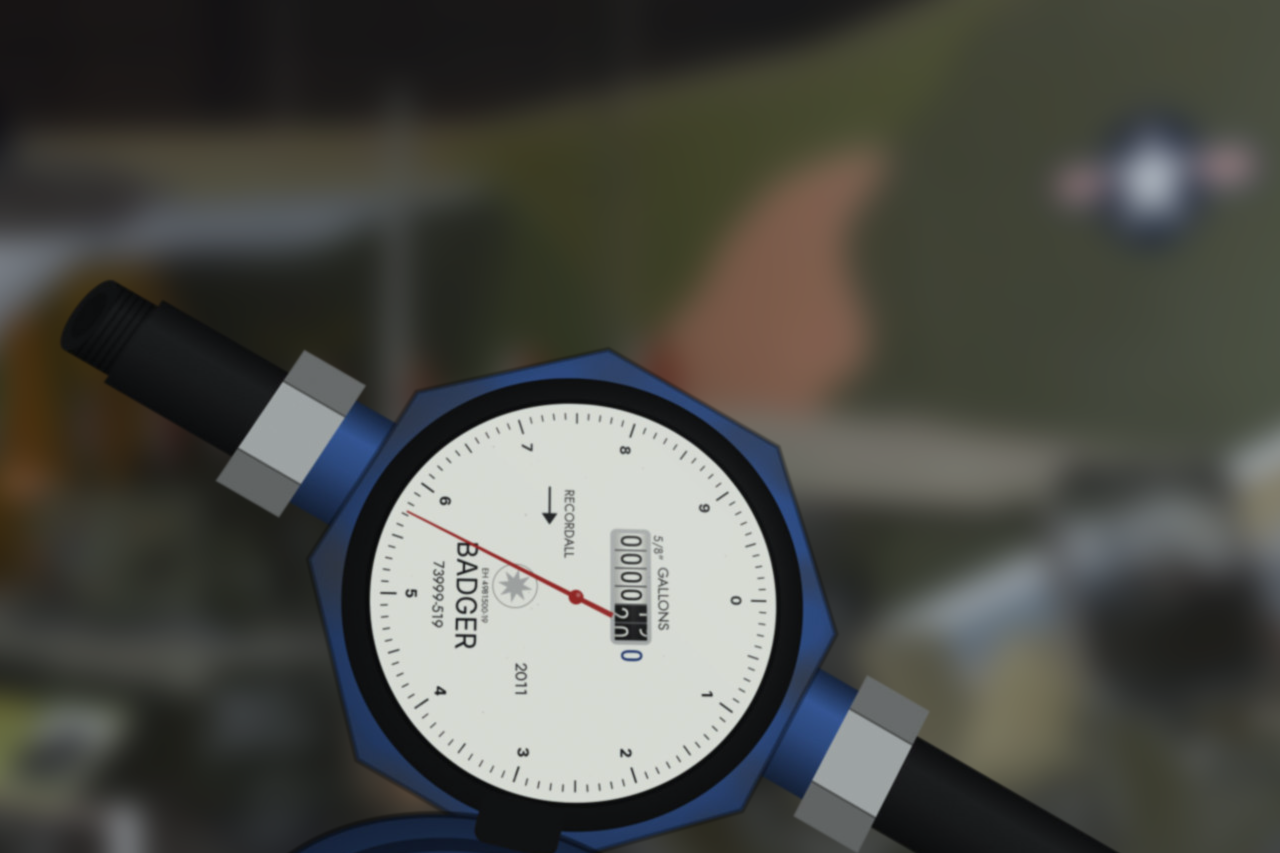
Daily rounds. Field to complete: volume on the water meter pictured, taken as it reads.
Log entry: 195.7 gal
